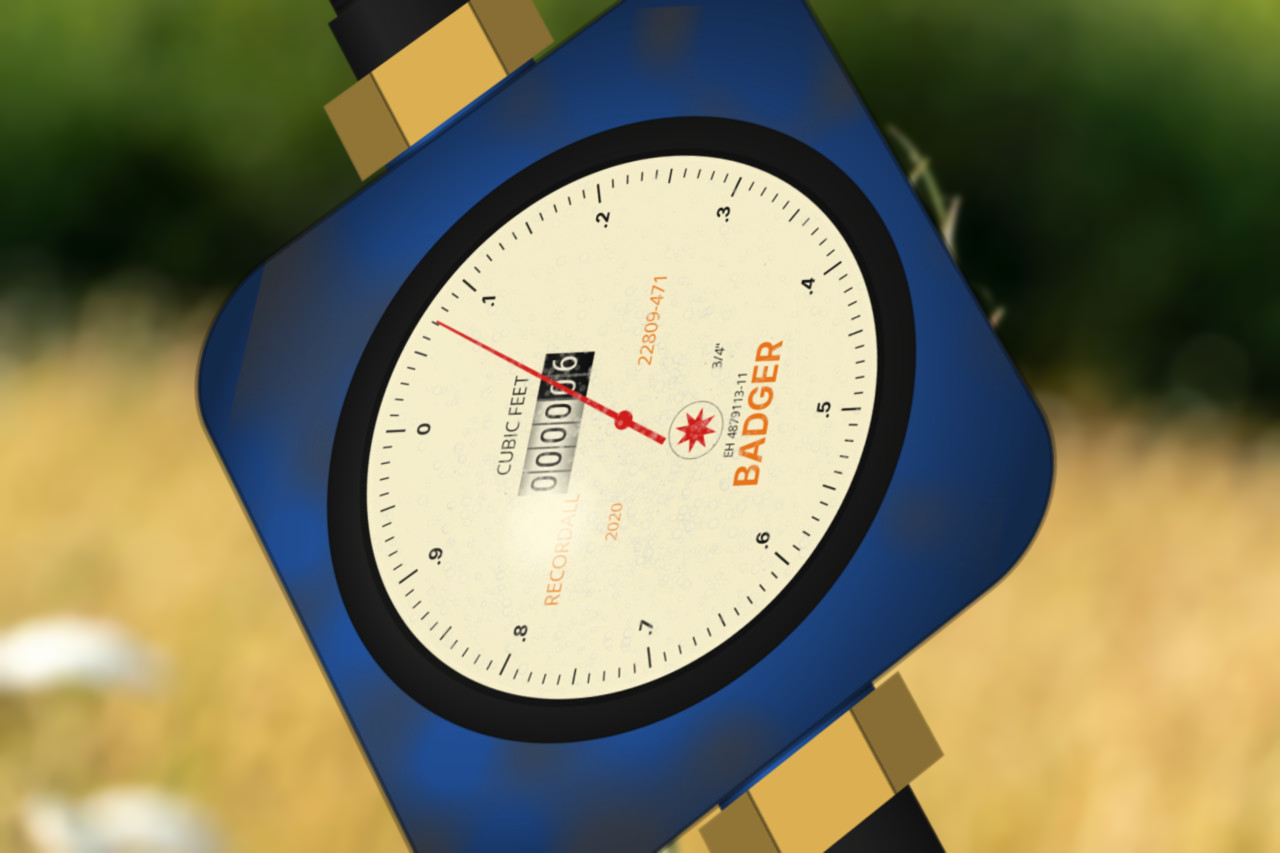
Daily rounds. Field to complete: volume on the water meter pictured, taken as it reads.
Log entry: 6.07 ft³
